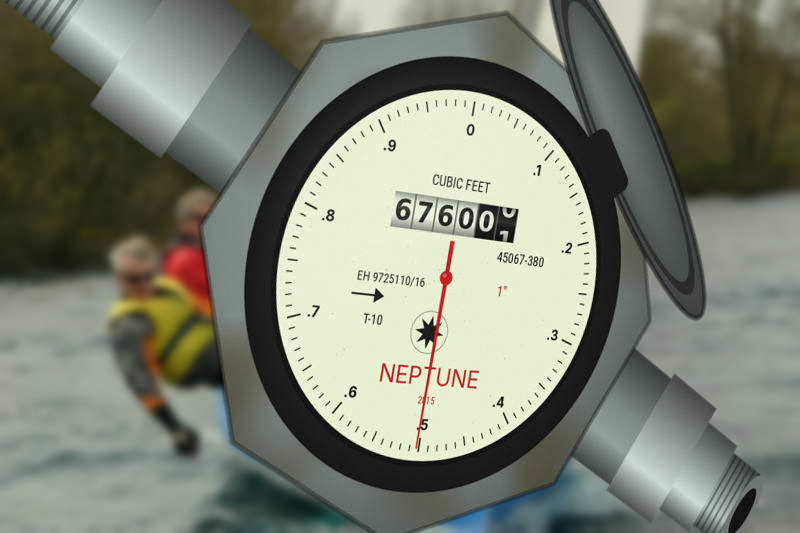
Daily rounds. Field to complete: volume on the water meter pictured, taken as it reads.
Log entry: 676000.50 ft³
